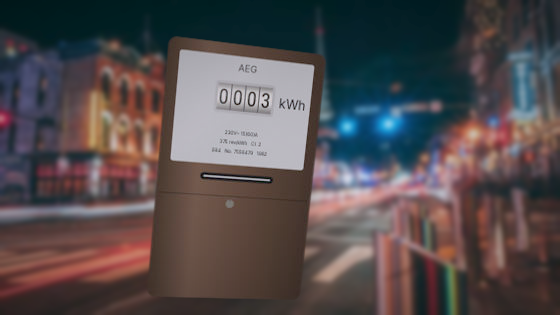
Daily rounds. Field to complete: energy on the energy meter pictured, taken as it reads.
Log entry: 3 kWh
